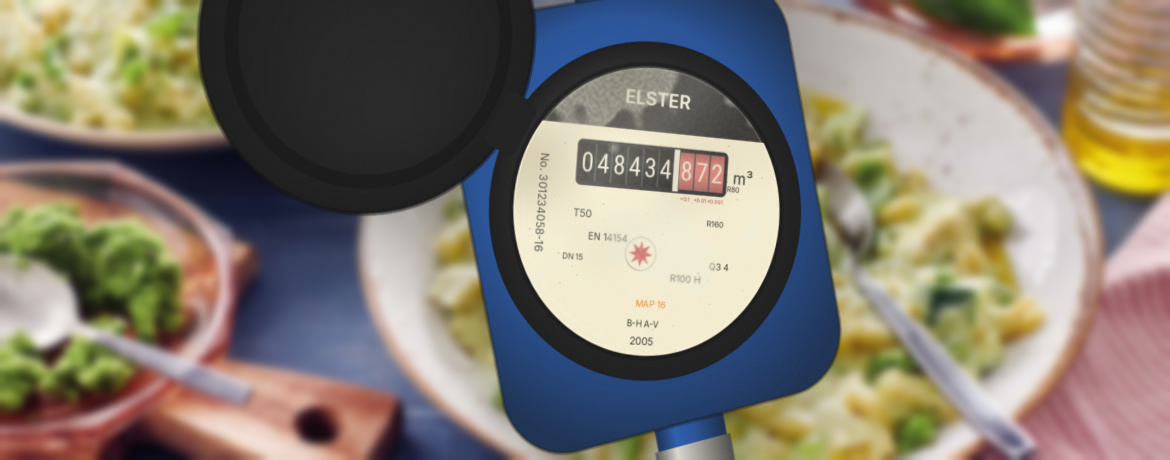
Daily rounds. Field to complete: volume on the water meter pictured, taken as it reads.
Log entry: 48434.872 m³
